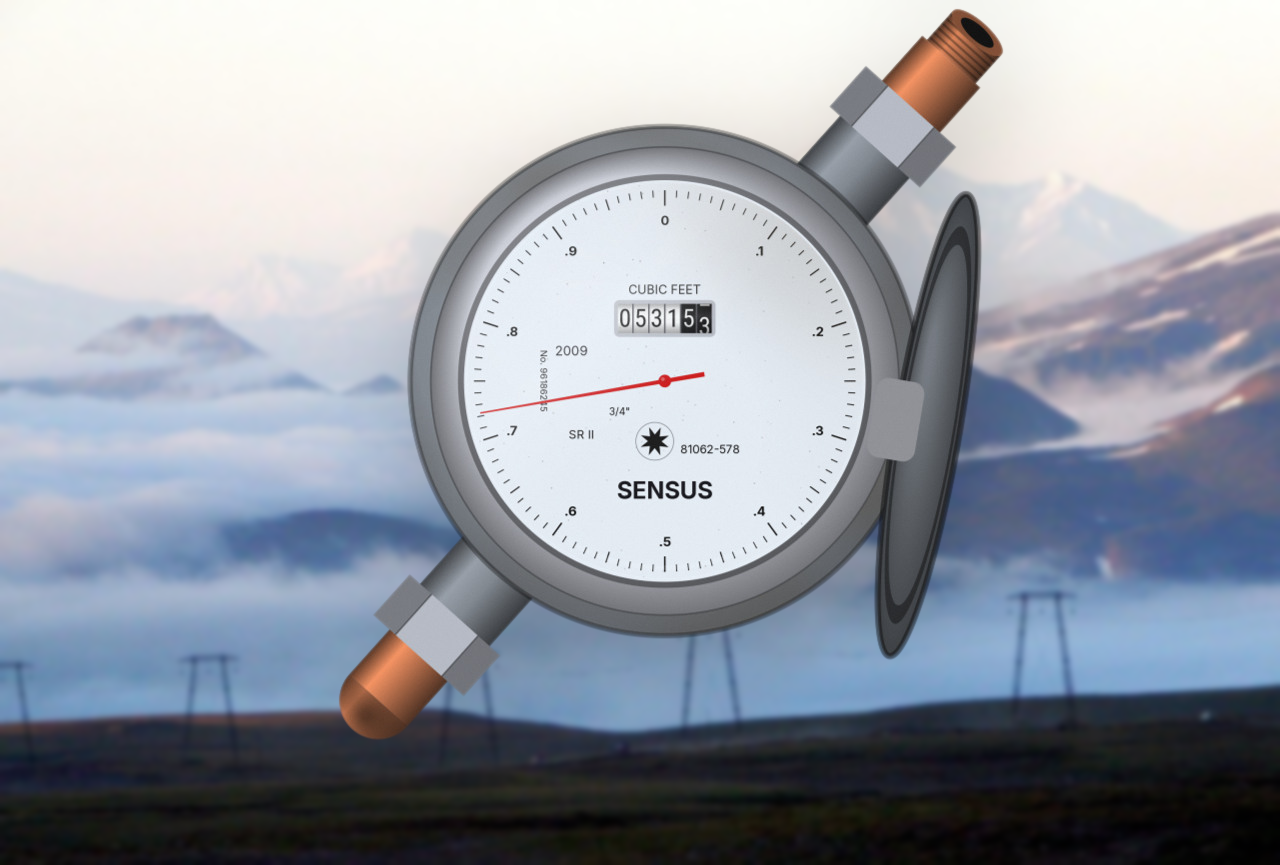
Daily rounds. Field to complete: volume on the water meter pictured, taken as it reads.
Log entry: 53152.72 ft³
